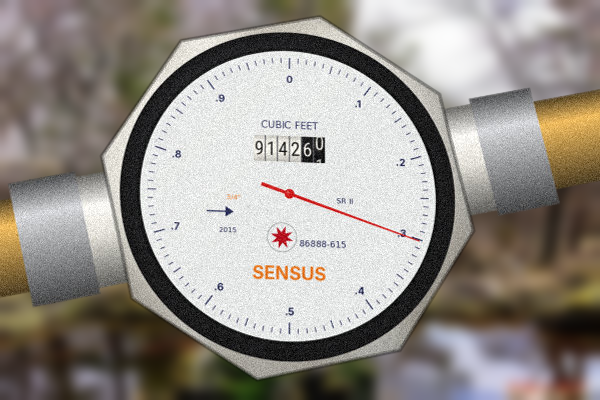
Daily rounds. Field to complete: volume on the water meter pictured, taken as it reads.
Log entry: 914260.30 ft³
